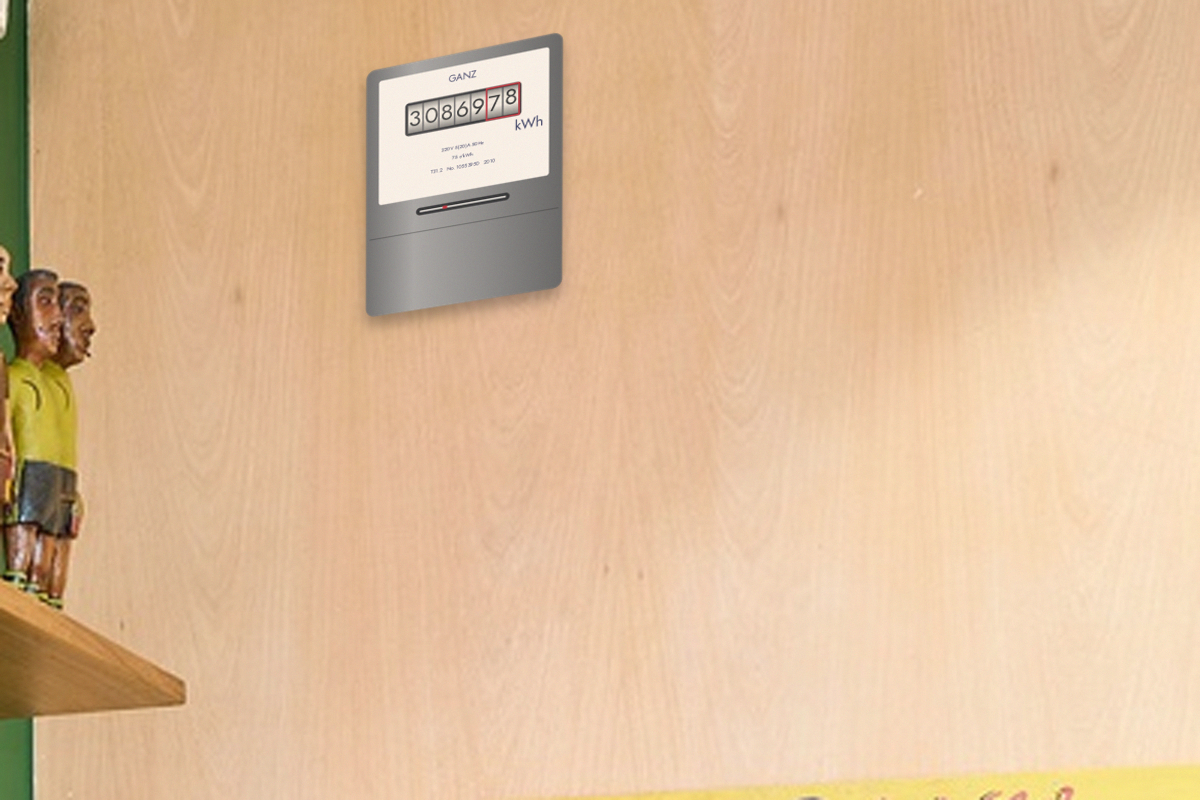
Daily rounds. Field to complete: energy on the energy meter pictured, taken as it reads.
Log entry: 30869.78 kWh
